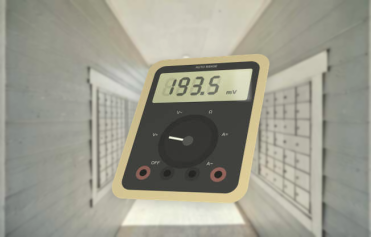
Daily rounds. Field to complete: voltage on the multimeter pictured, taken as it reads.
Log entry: 193.5 mV
